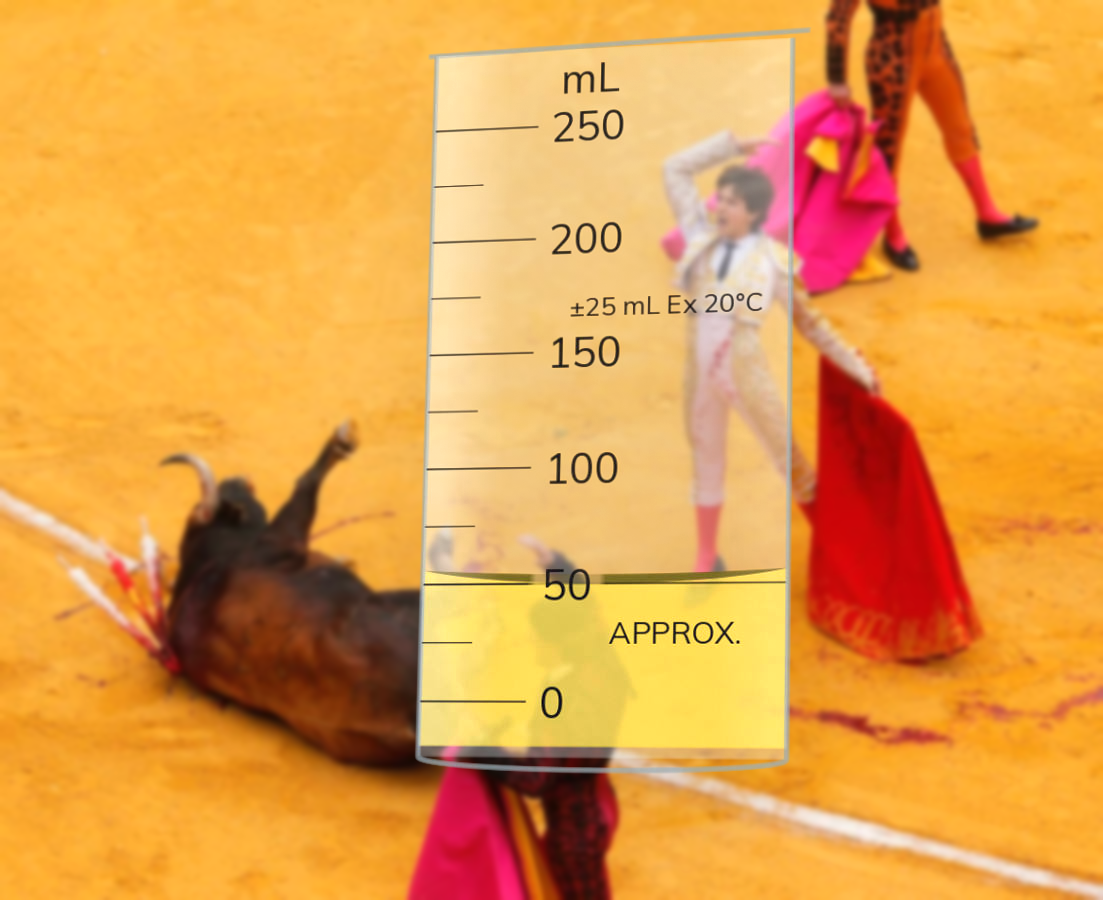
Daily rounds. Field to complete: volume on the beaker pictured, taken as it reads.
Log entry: 50 mL
